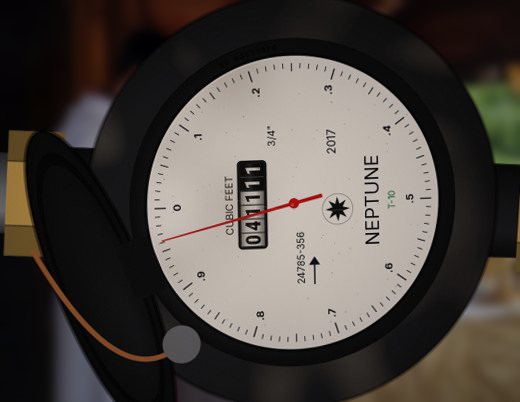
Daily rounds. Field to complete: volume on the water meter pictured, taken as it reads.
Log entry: 41110.96 ft³
